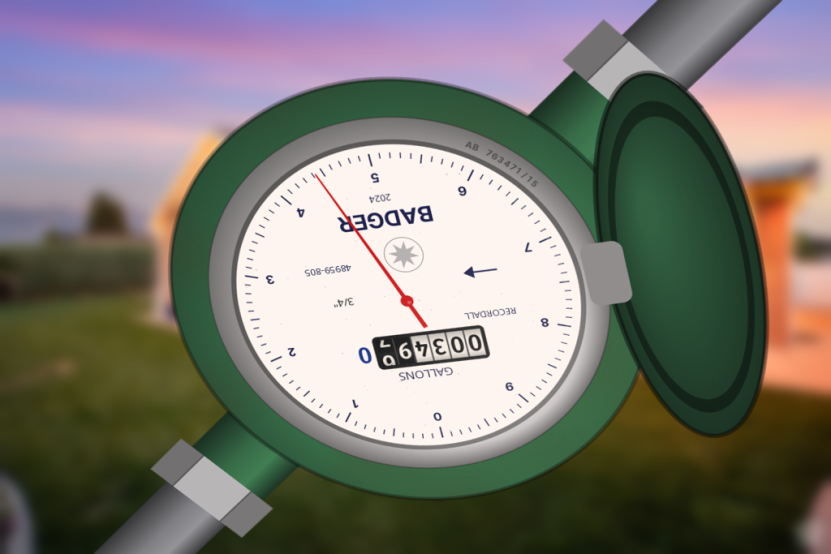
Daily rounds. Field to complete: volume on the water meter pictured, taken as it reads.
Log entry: 34964.4 gal
